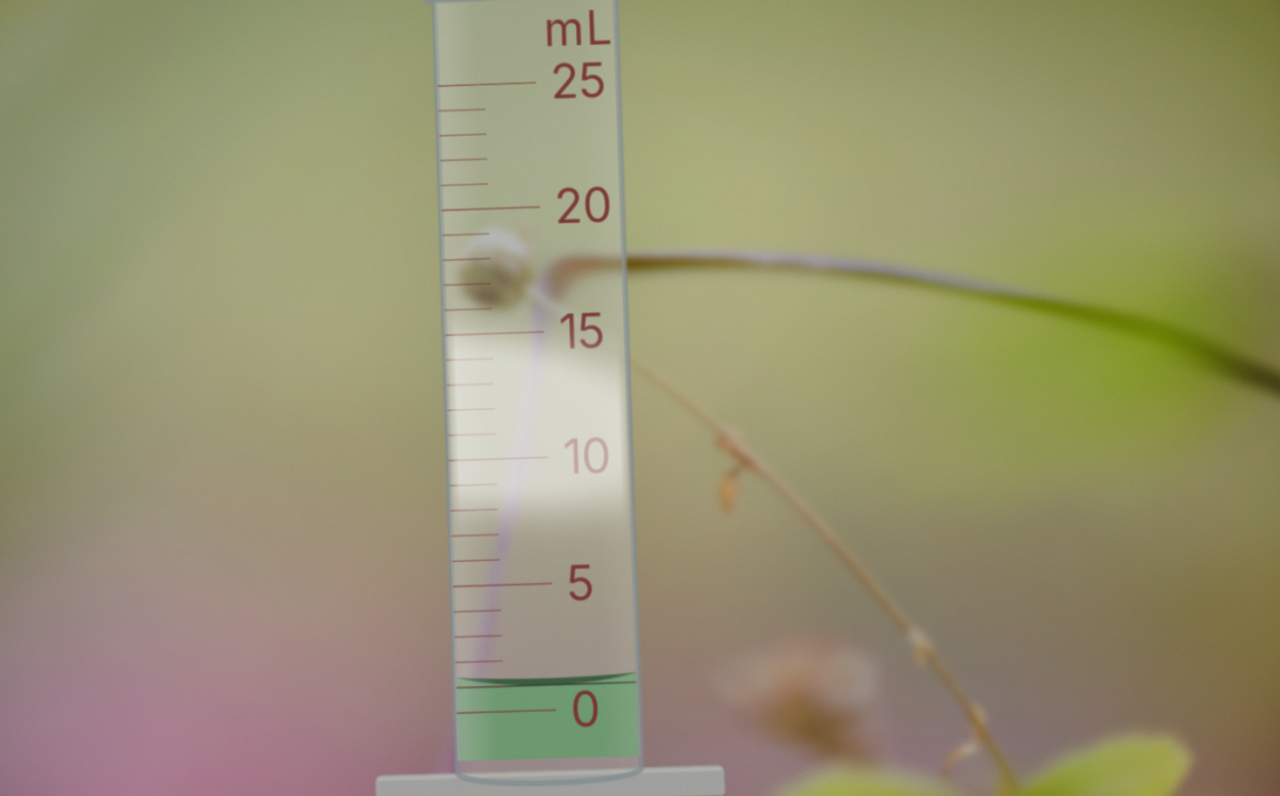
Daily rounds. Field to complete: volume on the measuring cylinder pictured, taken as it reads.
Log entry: 1 mL
